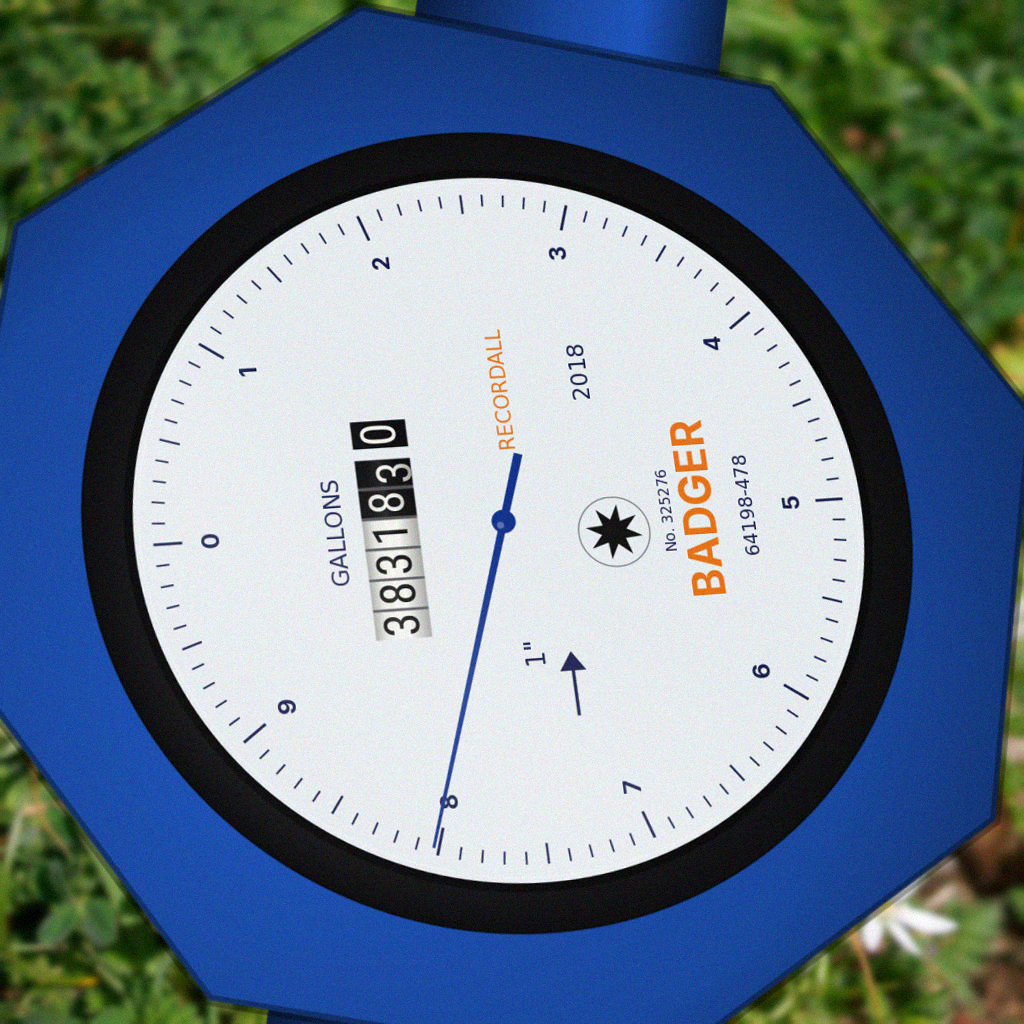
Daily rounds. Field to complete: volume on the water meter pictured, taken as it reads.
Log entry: 3831828.0 gal
